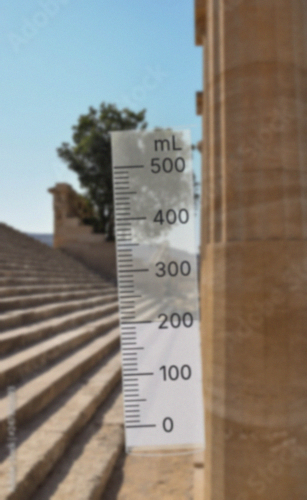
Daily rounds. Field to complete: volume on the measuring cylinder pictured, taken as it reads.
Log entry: 200 mL
